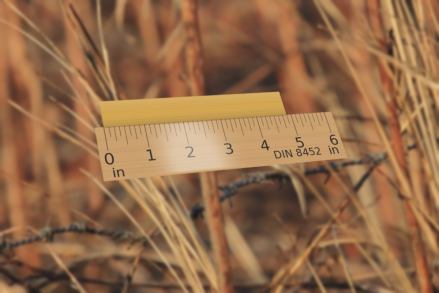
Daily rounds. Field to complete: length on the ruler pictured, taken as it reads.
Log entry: 4.875 in
